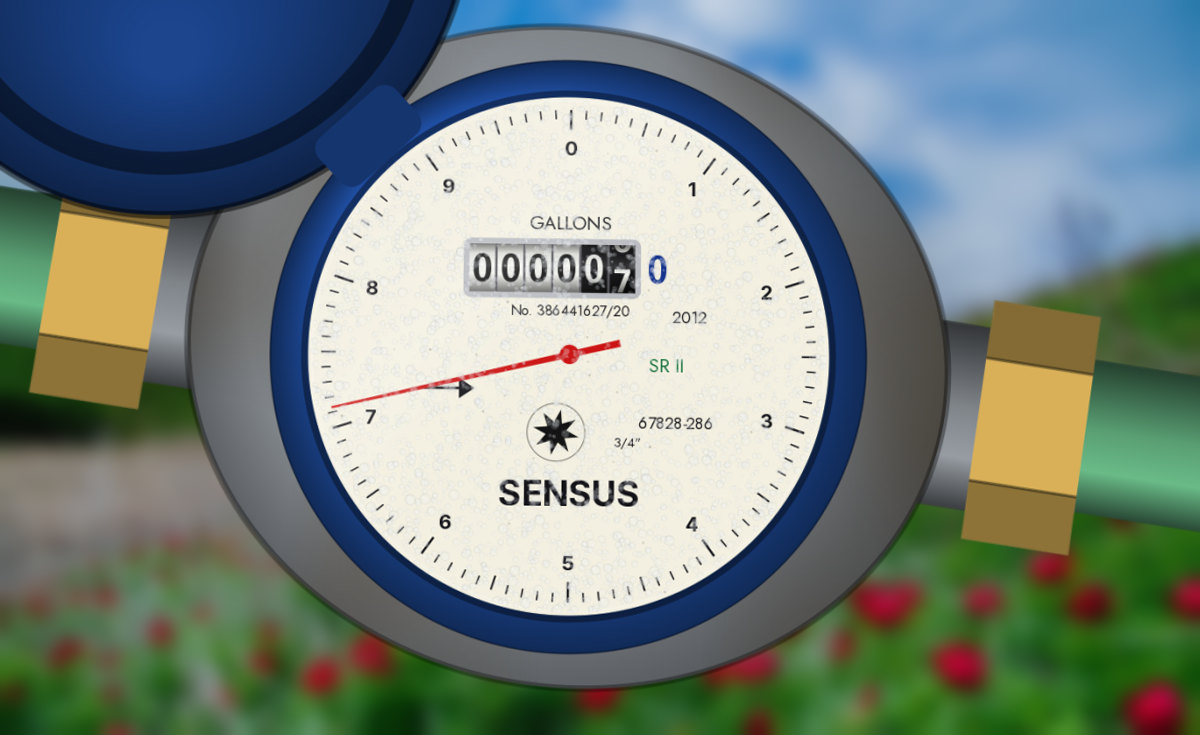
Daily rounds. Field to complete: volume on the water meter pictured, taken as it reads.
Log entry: 67.1 gal
